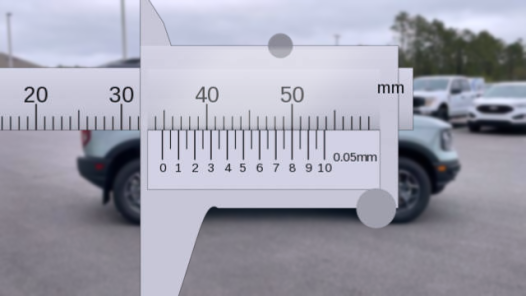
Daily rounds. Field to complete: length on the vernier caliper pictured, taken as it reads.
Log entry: 34.8 mm
